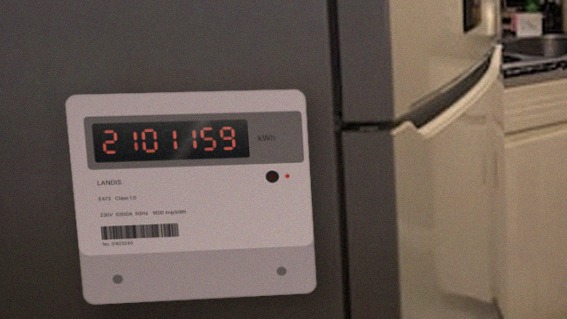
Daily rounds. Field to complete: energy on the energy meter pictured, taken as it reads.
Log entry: 2101159 kWh
